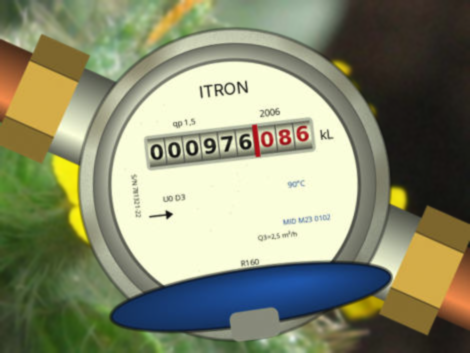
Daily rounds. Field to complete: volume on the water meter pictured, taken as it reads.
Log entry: 976.086 kL
